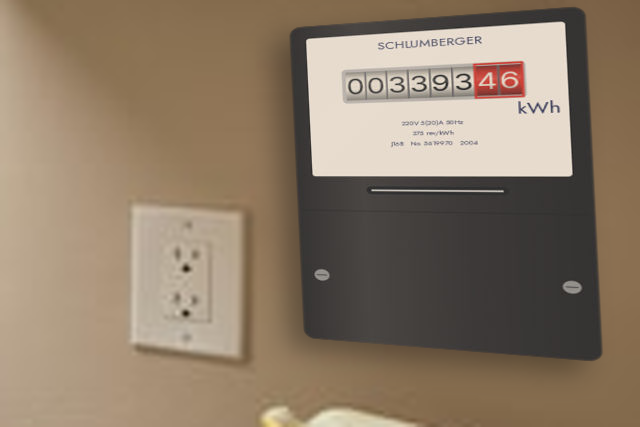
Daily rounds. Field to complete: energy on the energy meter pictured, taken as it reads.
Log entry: 3393.46 kWh
